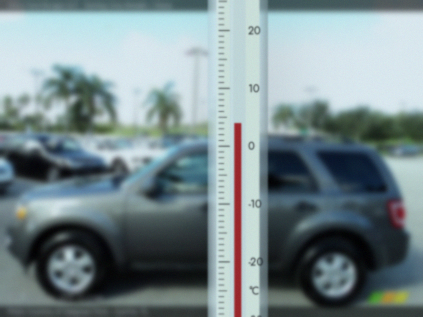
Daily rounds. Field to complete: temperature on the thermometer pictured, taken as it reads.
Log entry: 4 °C
